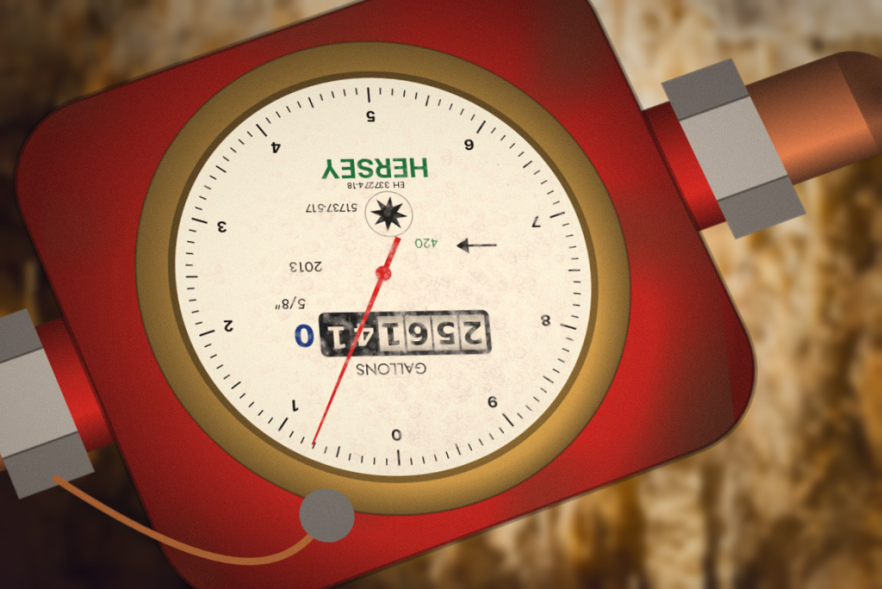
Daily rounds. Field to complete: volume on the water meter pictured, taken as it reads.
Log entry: 2561410.7 gal
